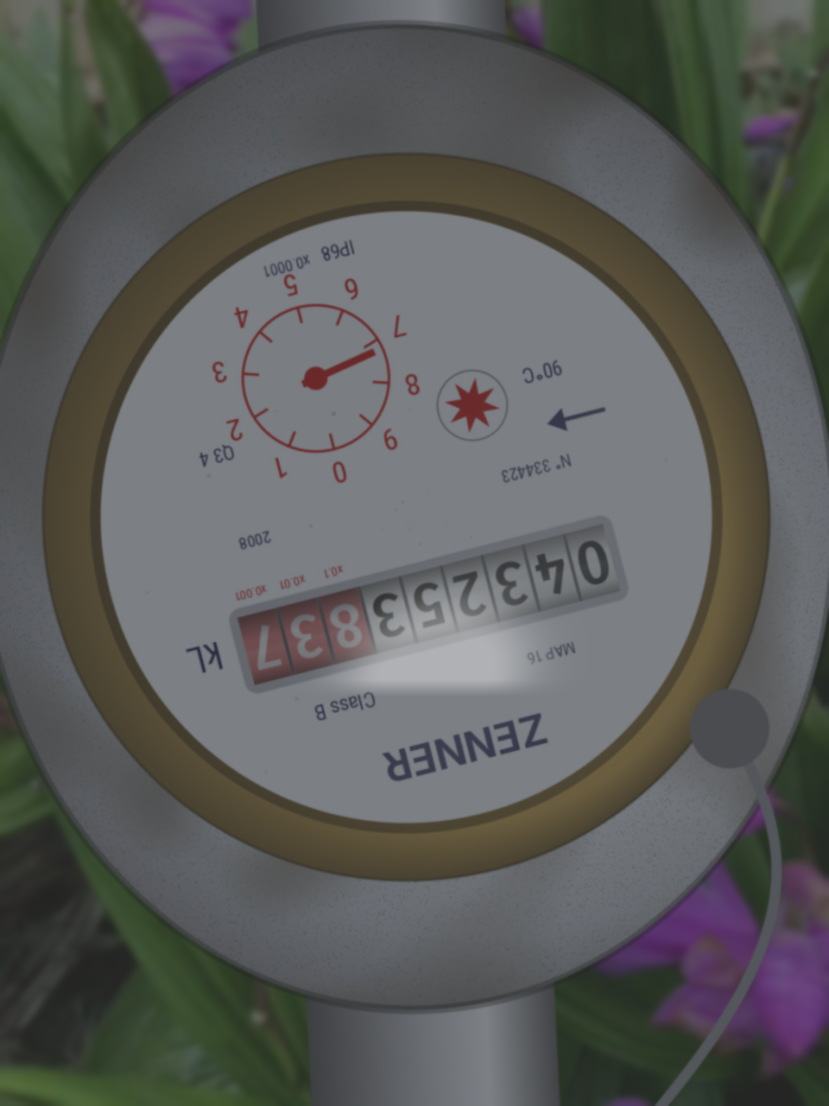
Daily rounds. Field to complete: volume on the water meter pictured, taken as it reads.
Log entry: 43253.8377 kL
